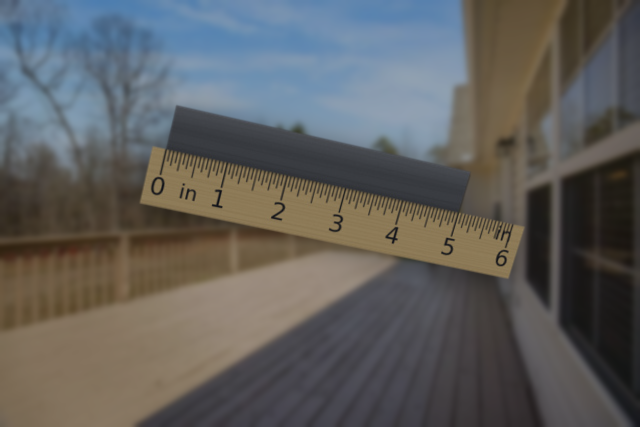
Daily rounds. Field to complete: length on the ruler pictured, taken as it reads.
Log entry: 5 in
